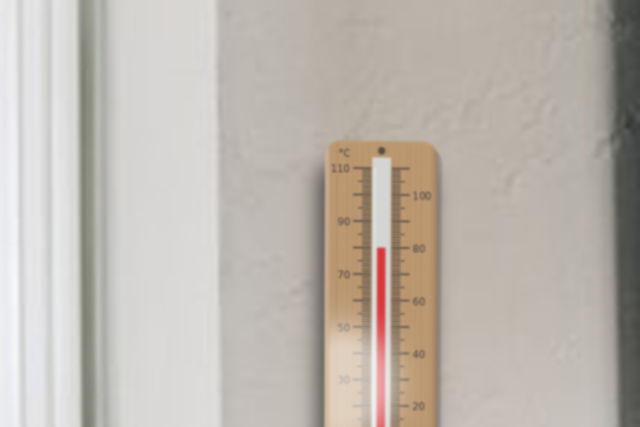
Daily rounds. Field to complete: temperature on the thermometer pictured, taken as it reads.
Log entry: 80 °C
